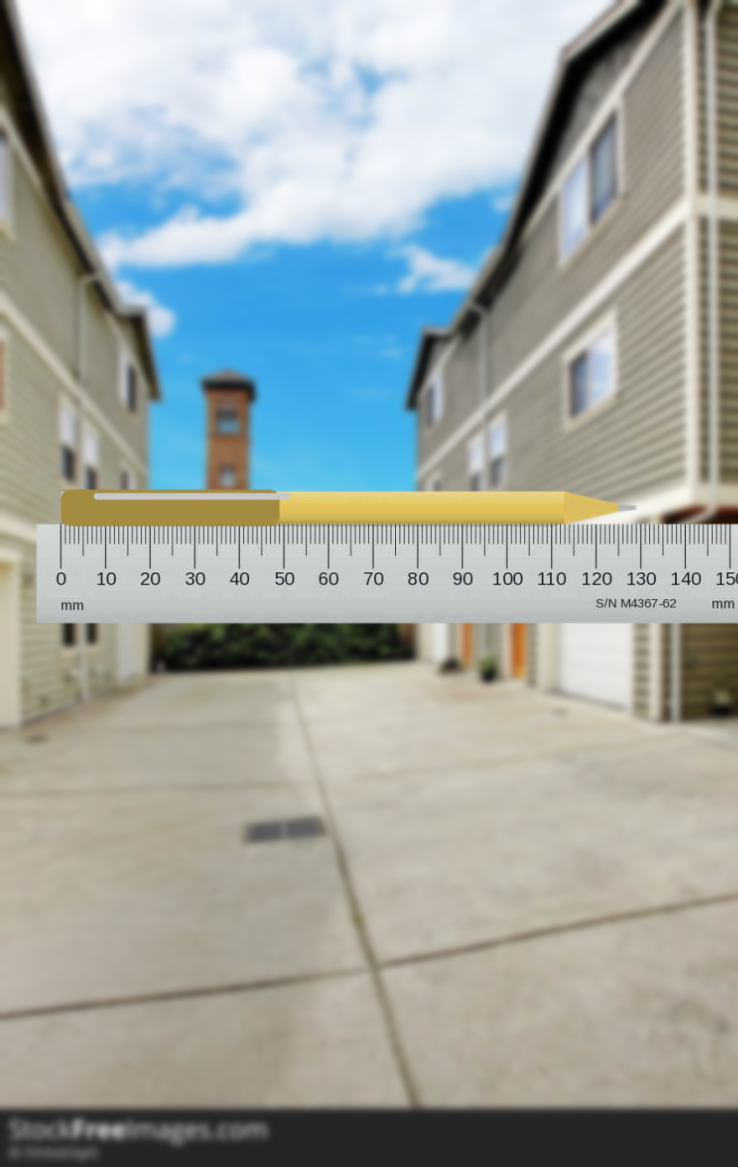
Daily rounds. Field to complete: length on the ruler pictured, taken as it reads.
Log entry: 129 mm
